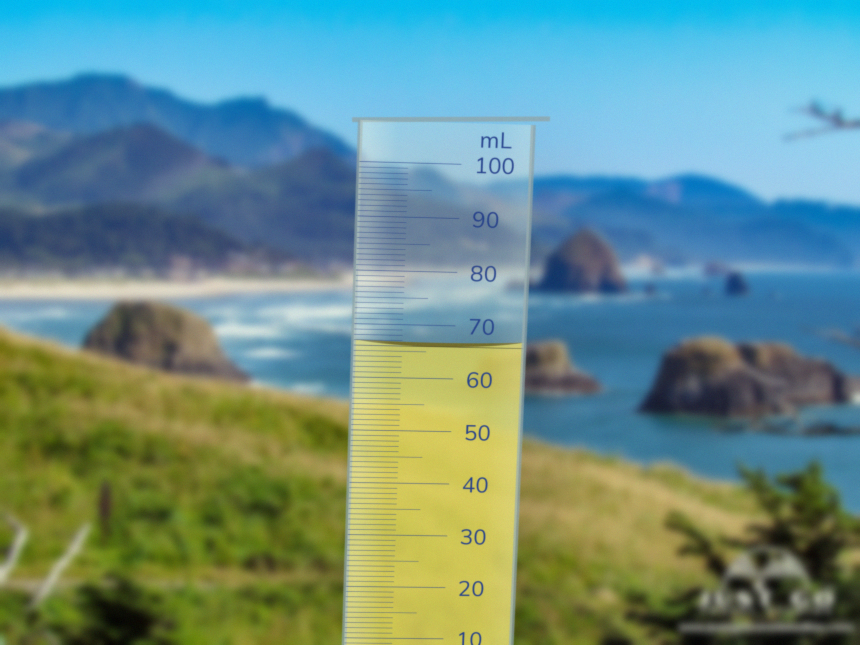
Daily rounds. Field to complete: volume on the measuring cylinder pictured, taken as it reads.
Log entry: 66 mL
